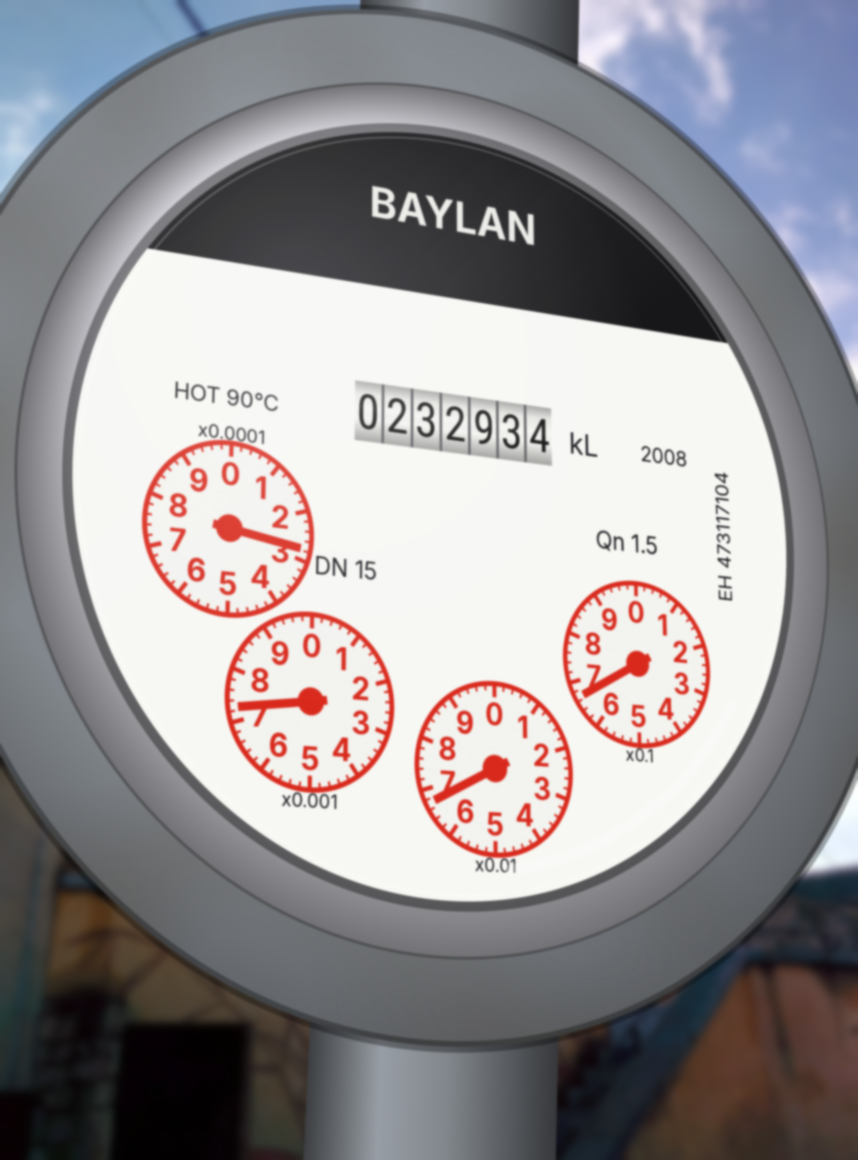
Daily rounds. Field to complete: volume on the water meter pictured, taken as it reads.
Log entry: 232934.6672 kL
